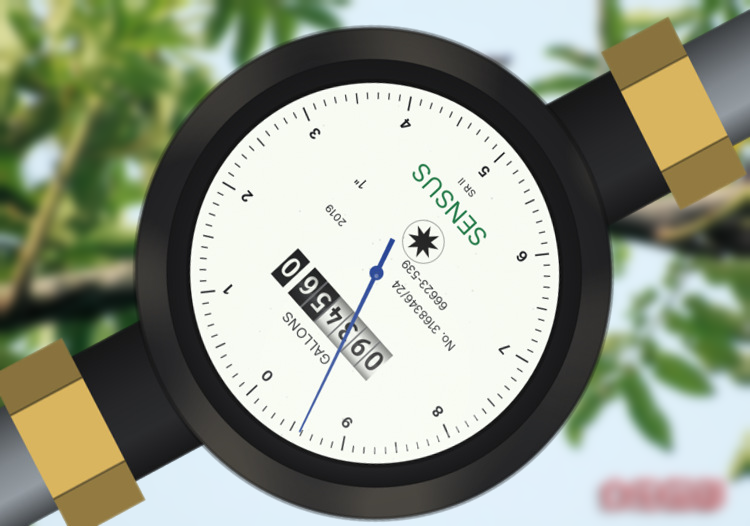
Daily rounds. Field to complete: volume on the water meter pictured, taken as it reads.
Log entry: 934559.4 gal
